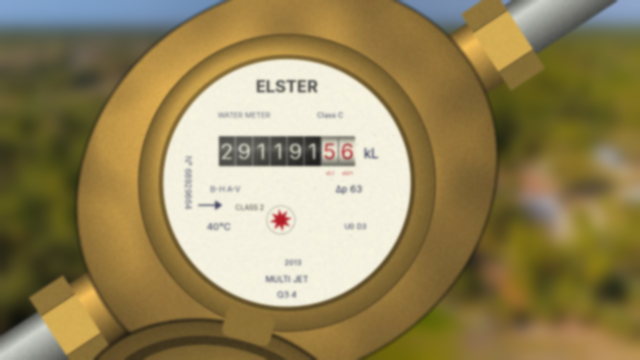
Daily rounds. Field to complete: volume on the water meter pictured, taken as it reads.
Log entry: 291191.56 kL
